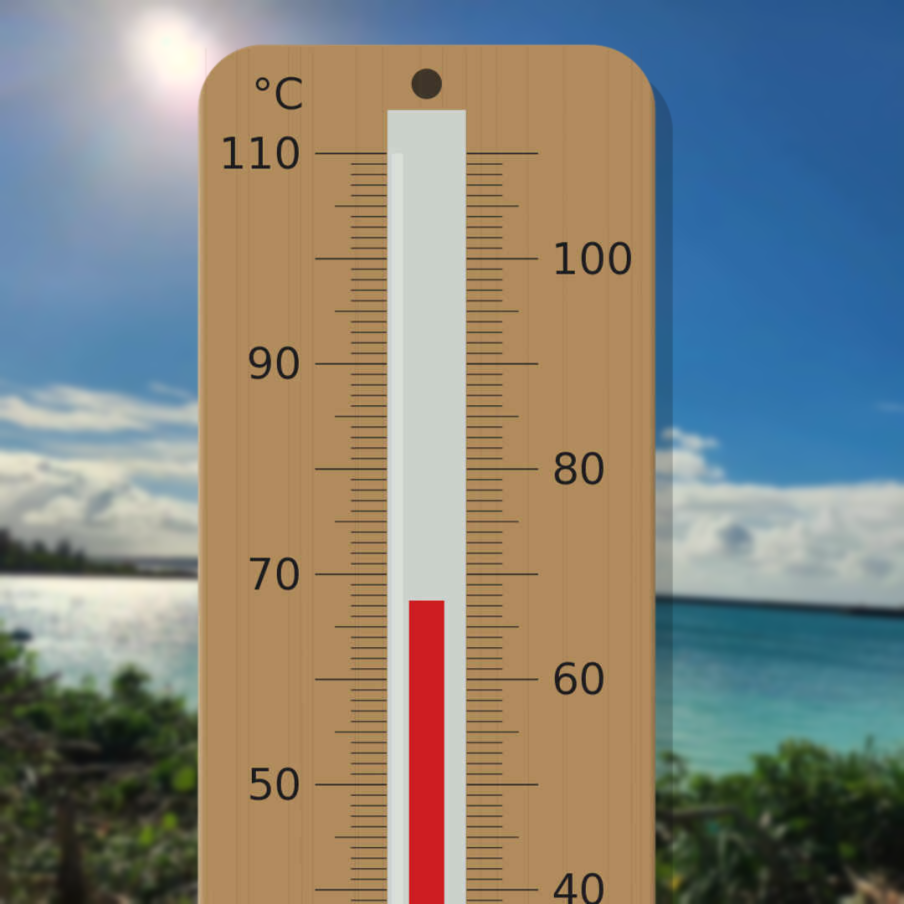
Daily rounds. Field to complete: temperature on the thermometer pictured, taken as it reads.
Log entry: 67.5 °C
